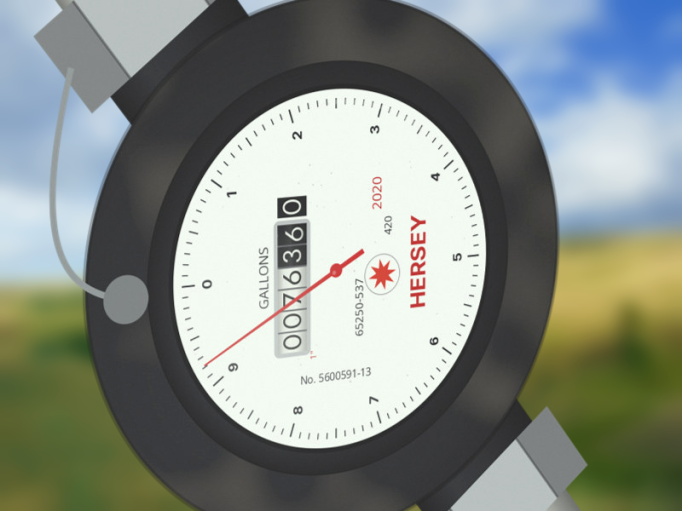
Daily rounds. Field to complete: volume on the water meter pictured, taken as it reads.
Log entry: 76359.2 gal
